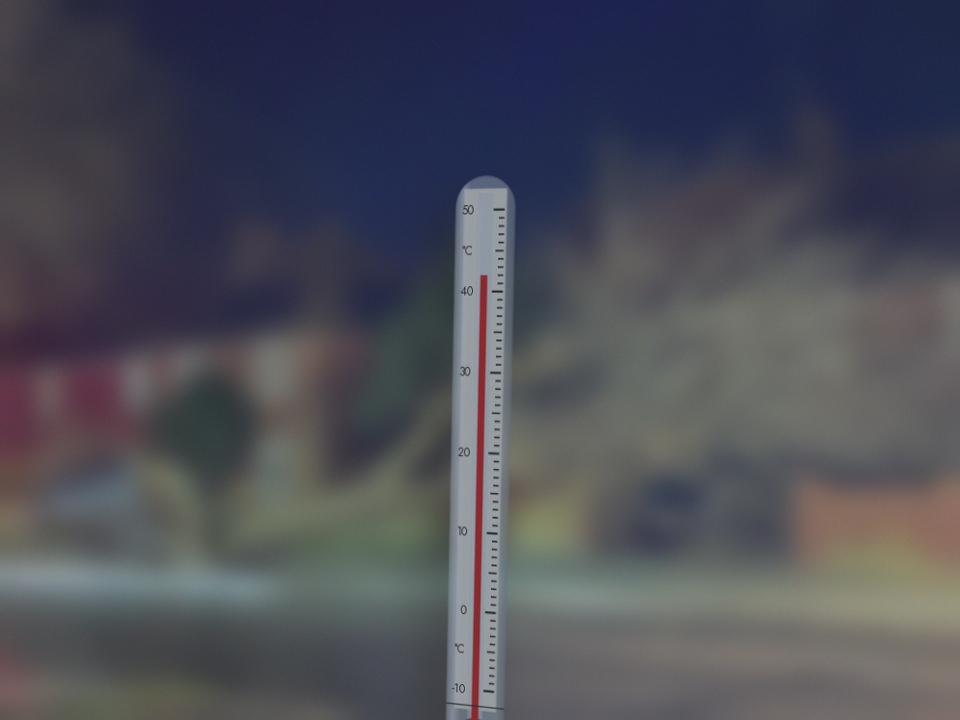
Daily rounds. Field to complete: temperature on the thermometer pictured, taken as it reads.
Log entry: 42 °C
